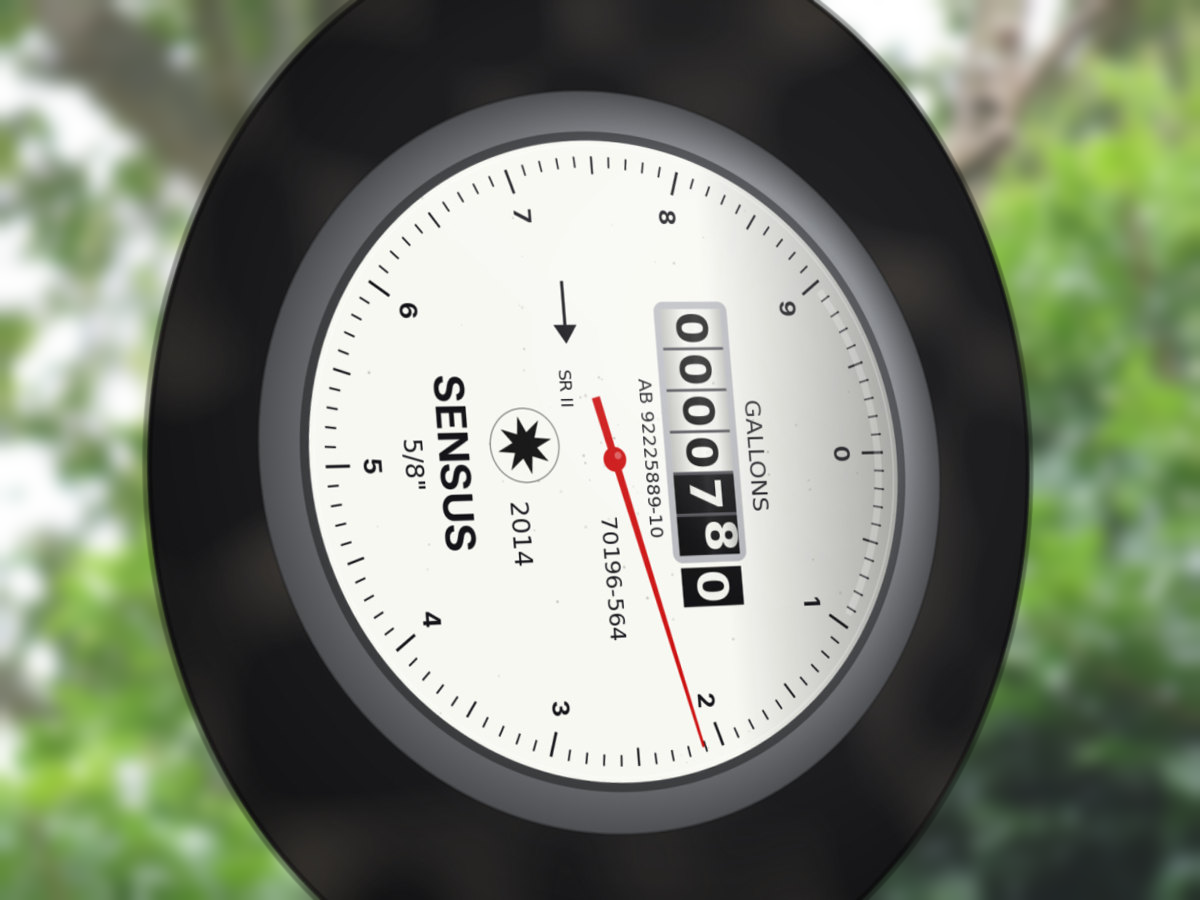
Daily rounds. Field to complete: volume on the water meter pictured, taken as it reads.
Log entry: 782.1 gal
